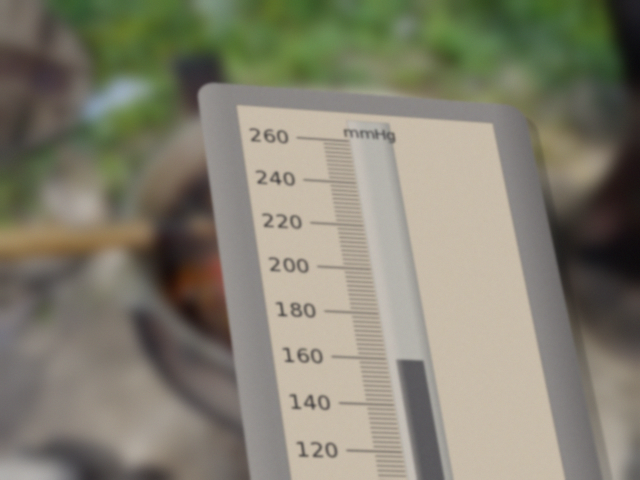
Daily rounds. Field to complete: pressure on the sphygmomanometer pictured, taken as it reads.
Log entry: 160 mmHg
